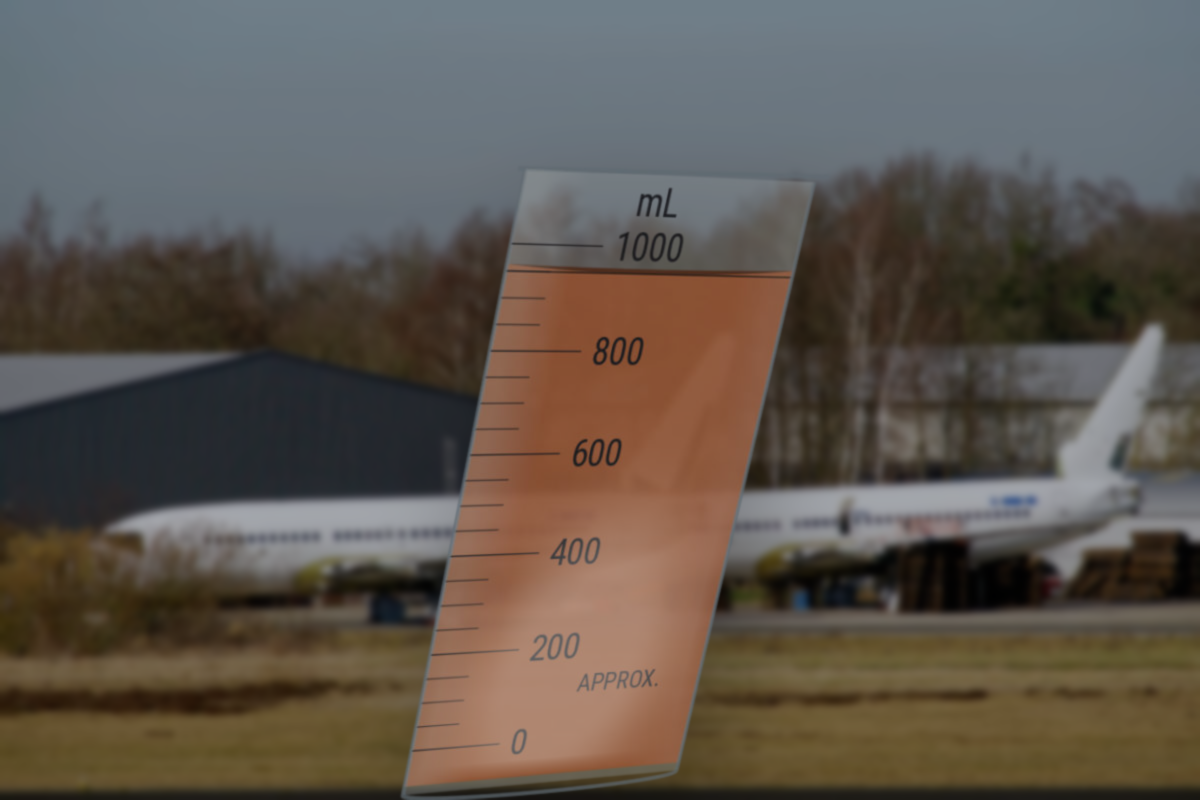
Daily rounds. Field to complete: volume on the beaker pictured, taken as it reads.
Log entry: 950 mL
